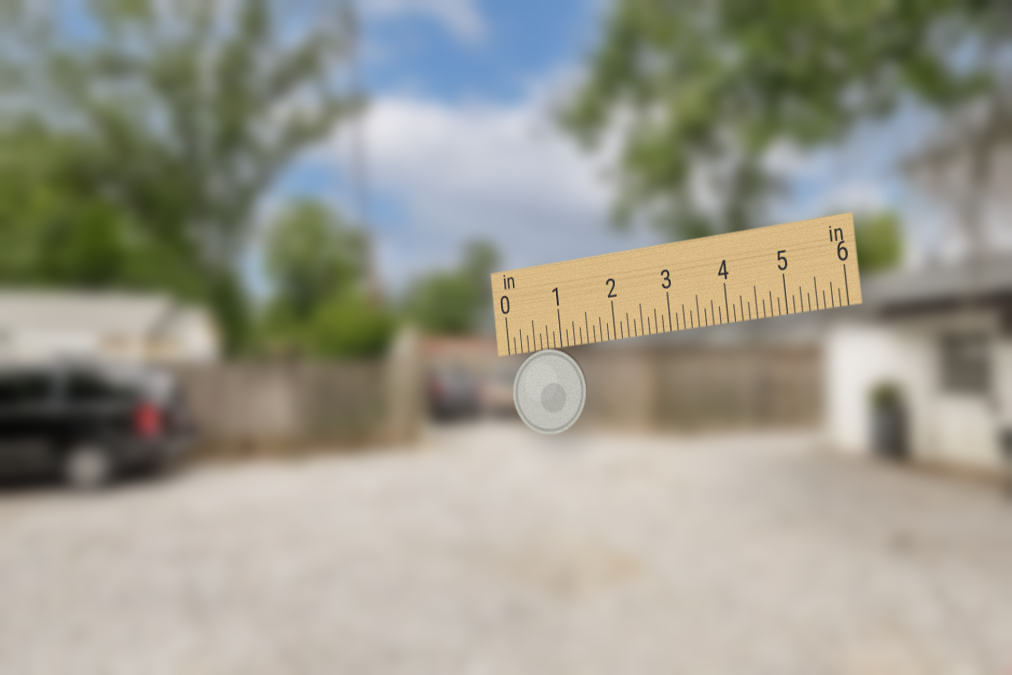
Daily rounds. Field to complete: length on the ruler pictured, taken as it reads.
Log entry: 1.375 in
